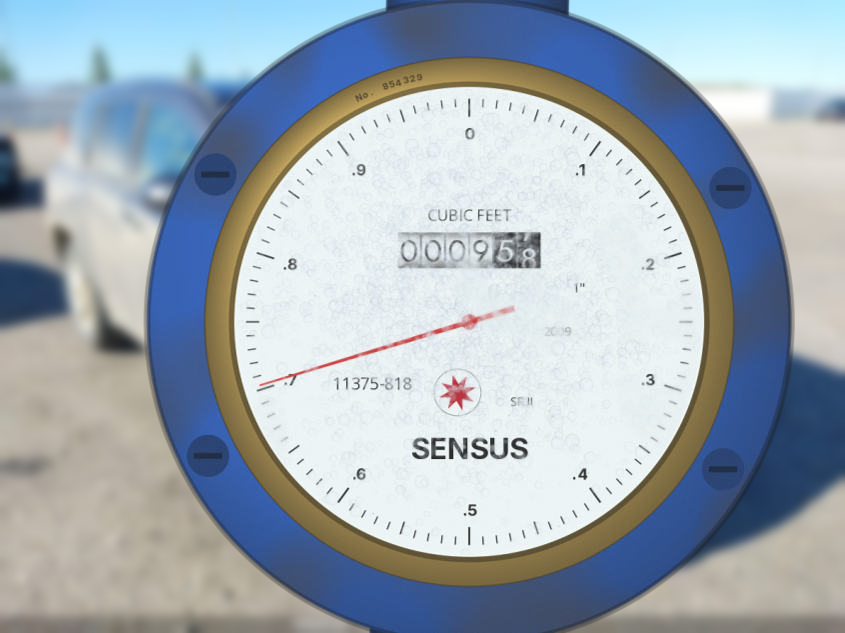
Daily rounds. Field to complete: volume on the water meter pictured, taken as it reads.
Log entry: 957.70 ft³
